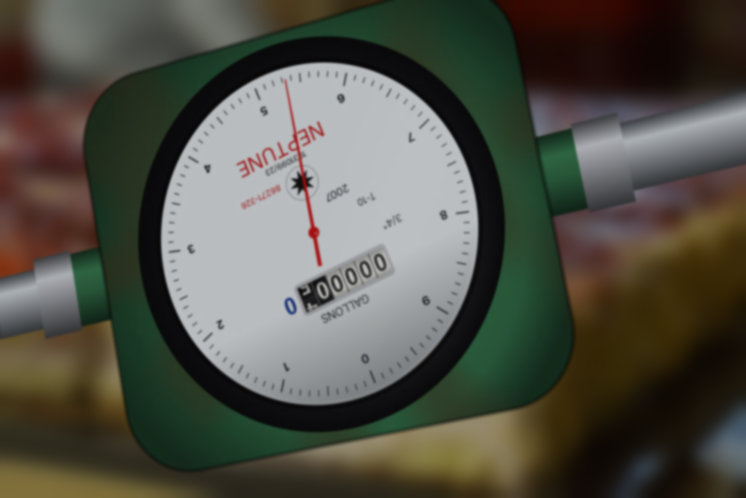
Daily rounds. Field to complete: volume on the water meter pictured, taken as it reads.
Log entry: 45.3 gal
